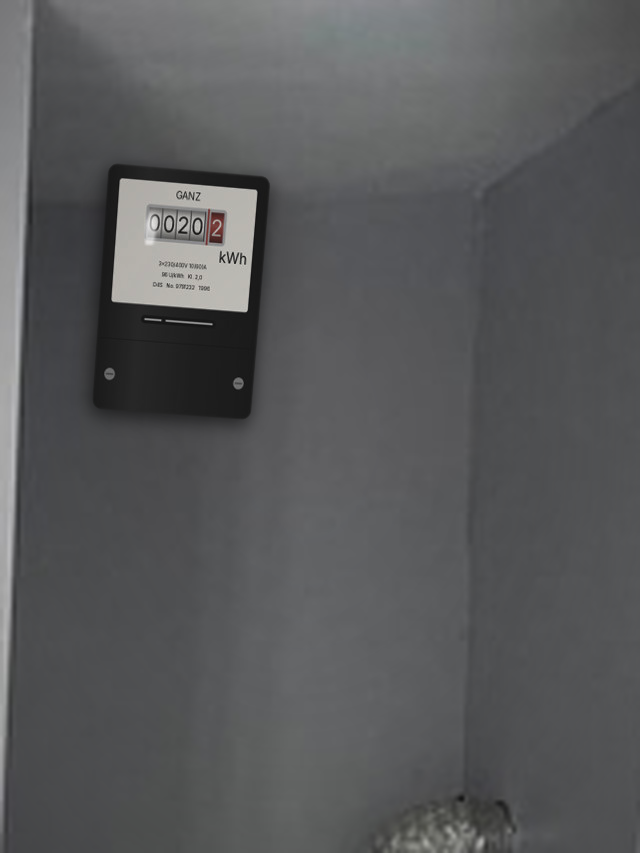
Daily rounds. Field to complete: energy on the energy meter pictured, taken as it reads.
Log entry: 20.2 kWh
